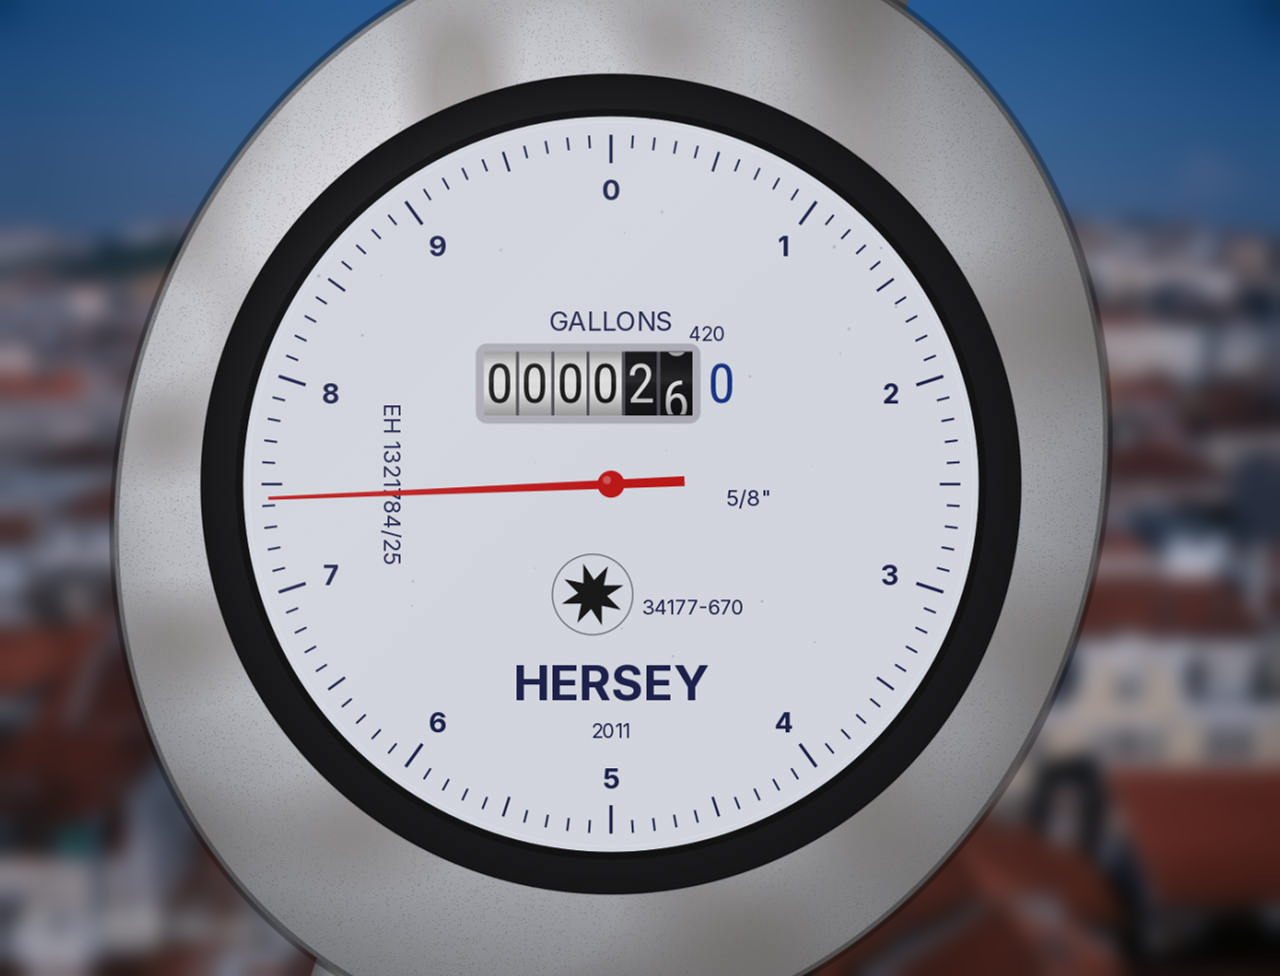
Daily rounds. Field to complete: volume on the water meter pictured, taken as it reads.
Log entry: 257.4 gal
